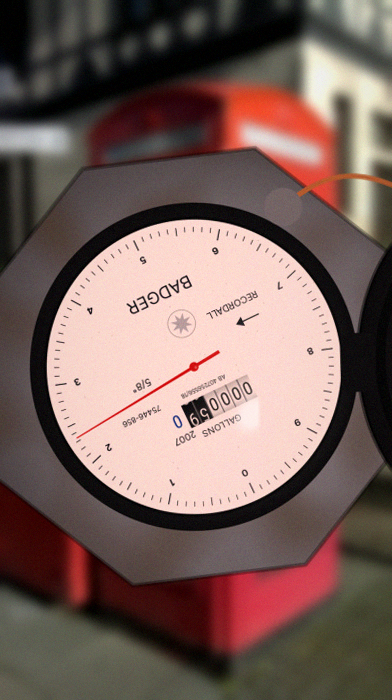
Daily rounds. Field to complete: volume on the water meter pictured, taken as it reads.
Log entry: 592.3 gal
